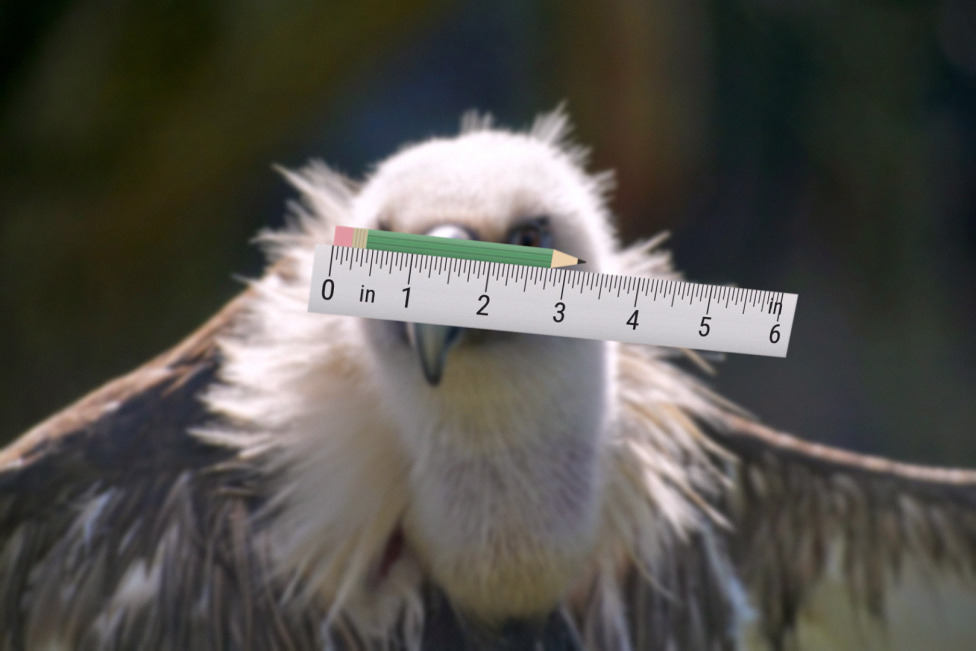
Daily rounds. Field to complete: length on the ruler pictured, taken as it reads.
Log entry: 3.25 in
